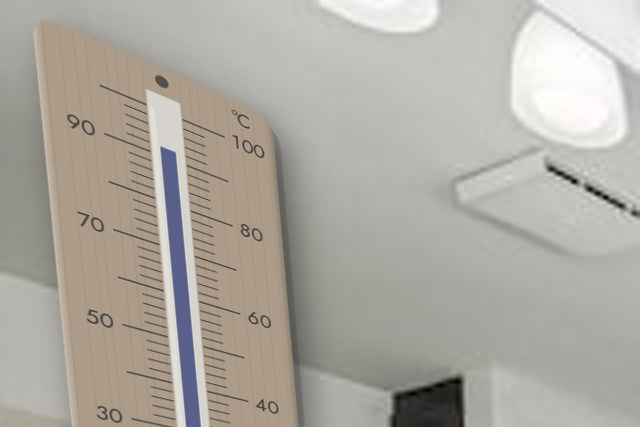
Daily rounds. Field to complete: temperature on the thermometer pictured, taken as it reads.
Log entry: 92 °C
